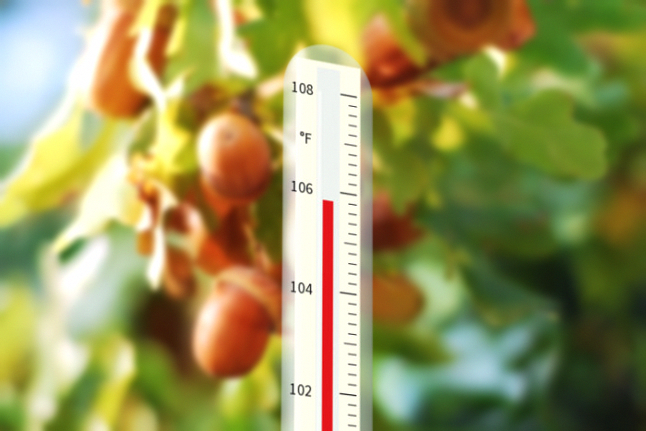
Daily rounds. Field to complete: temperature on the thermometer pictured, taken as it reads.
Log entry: 105.8 °F
